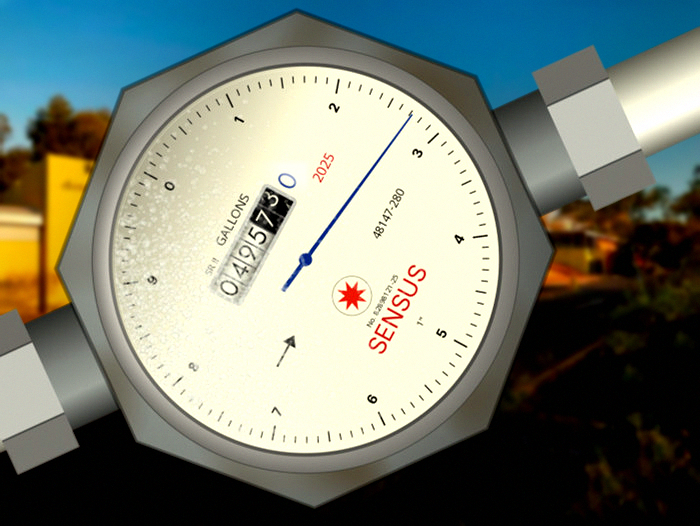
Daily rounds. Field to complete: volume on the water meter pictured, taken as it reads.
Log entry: 495732.7 gal
